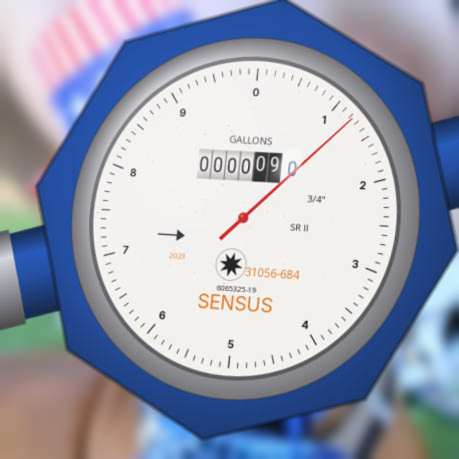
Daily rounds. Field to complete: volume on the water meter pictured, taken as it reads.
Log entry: 91.2 gal
